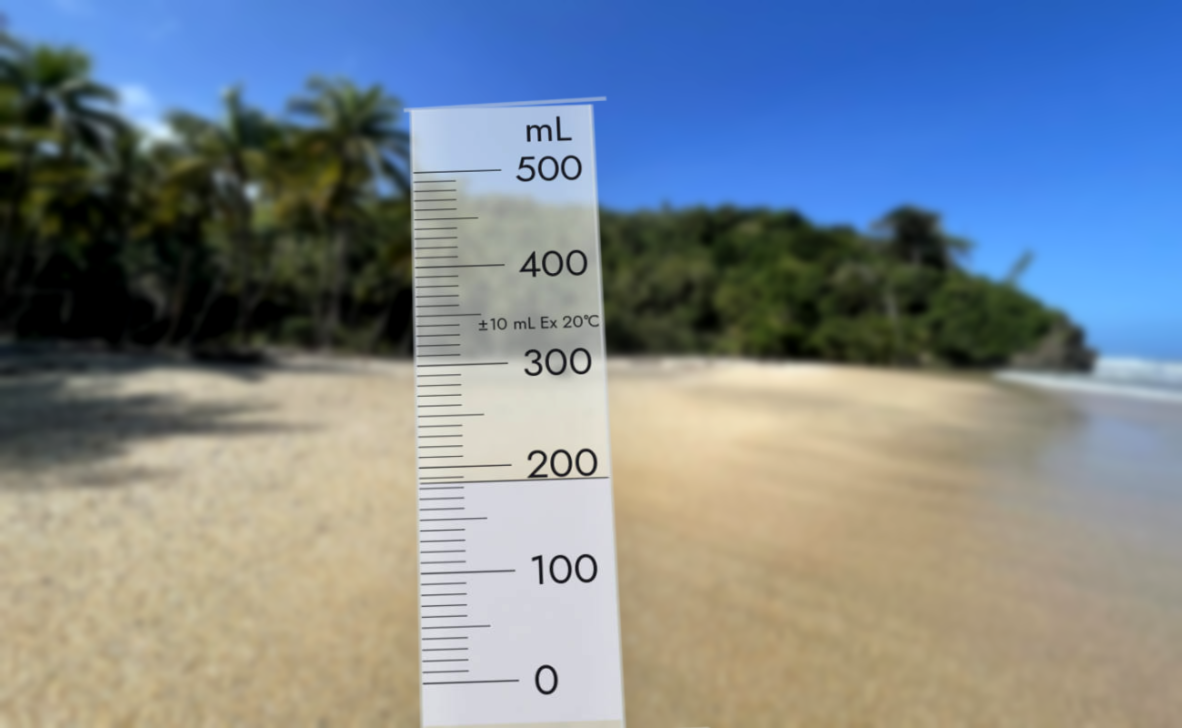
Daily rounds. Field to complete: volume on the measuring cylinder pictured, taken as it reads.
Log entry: 185 mL
